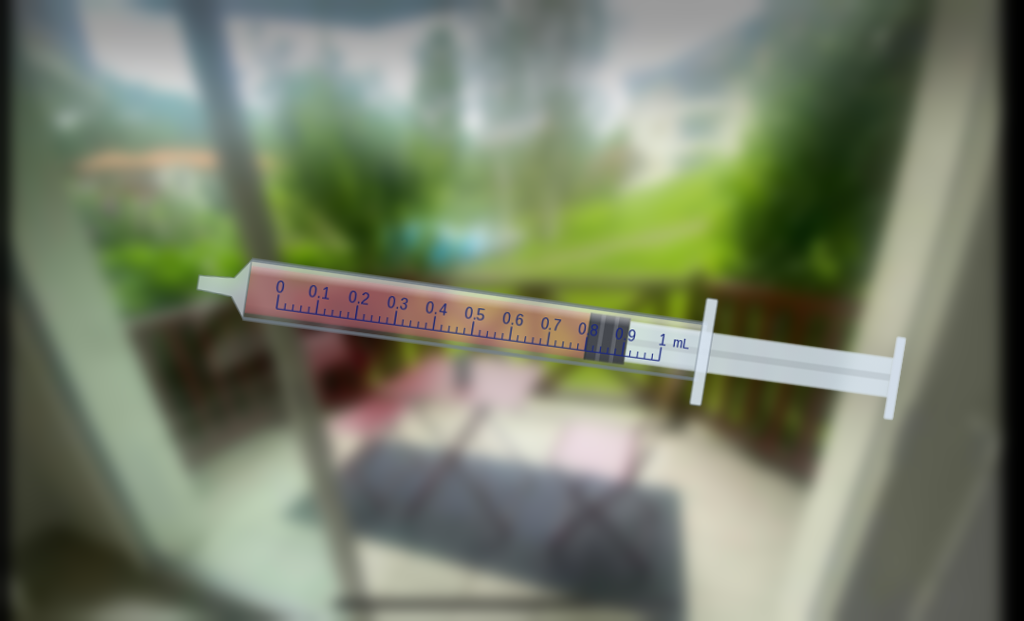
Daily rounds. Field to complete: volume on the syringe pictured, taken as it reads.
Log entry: 0.8 mL
